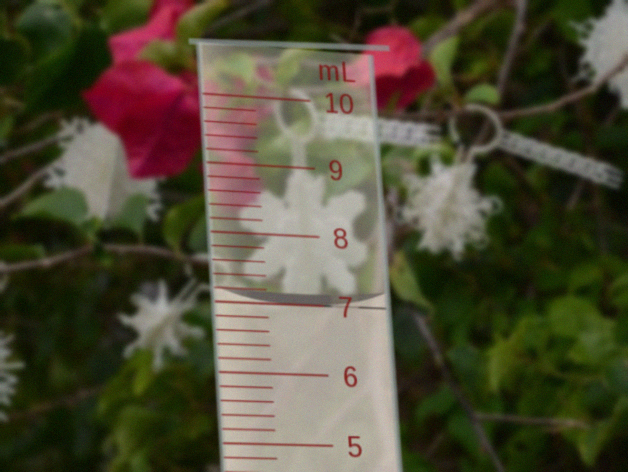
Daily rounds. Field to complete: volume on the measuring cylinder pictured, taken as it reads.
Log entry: 7 mL
